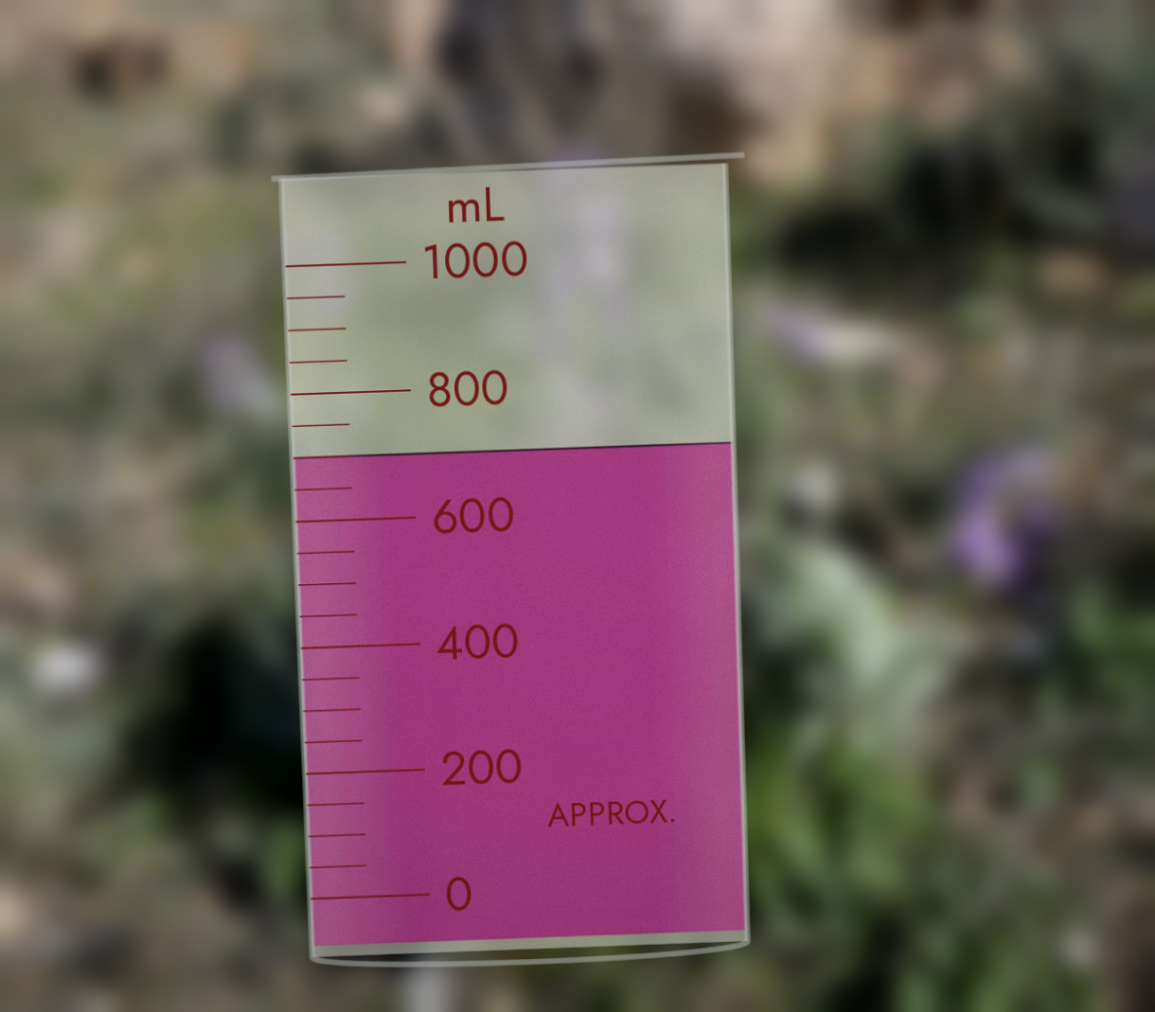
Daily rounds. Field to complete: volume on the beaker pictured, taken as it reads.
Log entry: 700 mL
